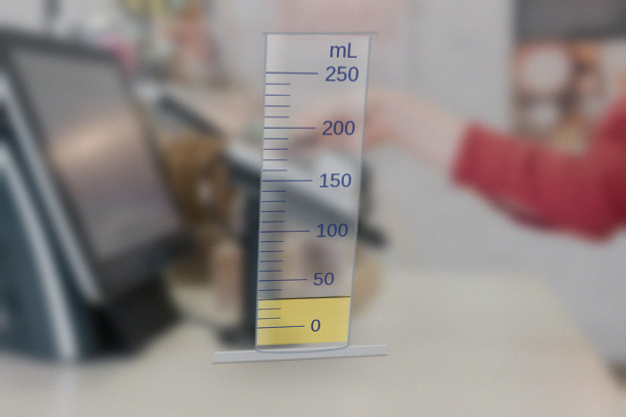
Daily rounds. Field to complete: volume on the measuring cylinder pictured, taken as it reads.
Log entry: 30 mL
